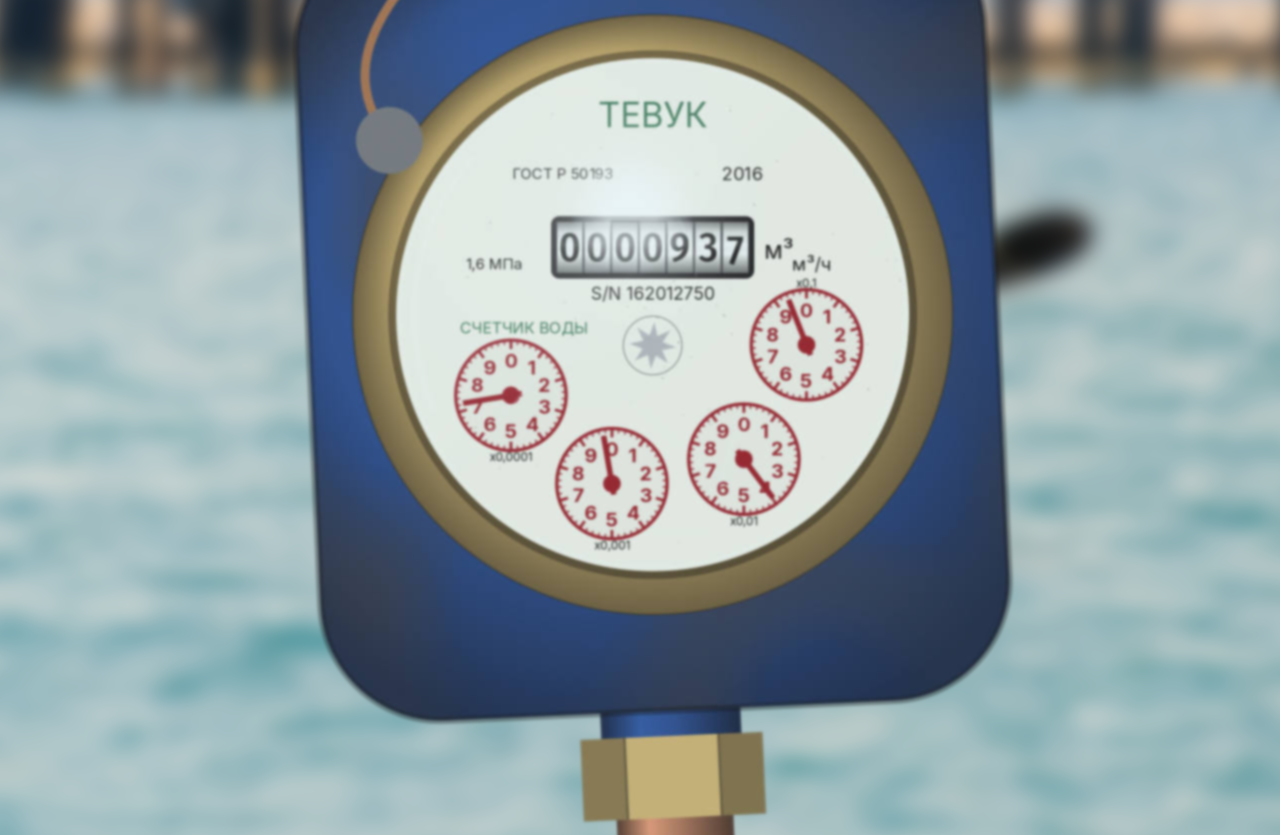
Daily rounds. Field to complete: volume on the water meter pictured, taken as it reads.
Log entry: 936.9397 m³
